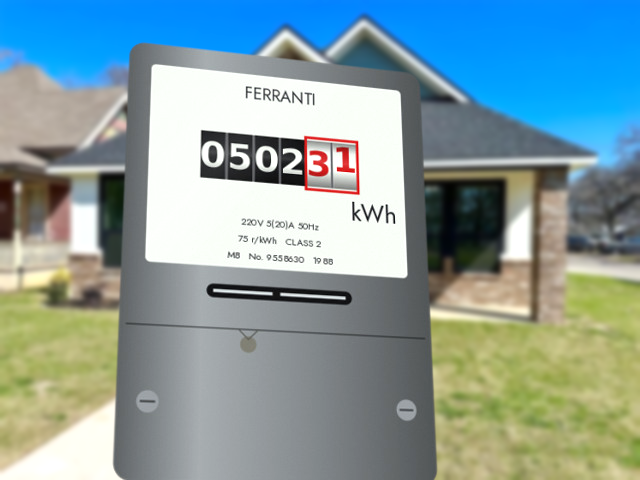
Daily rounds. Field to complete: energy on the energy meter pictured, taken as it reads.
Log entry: 502.31 kWh
